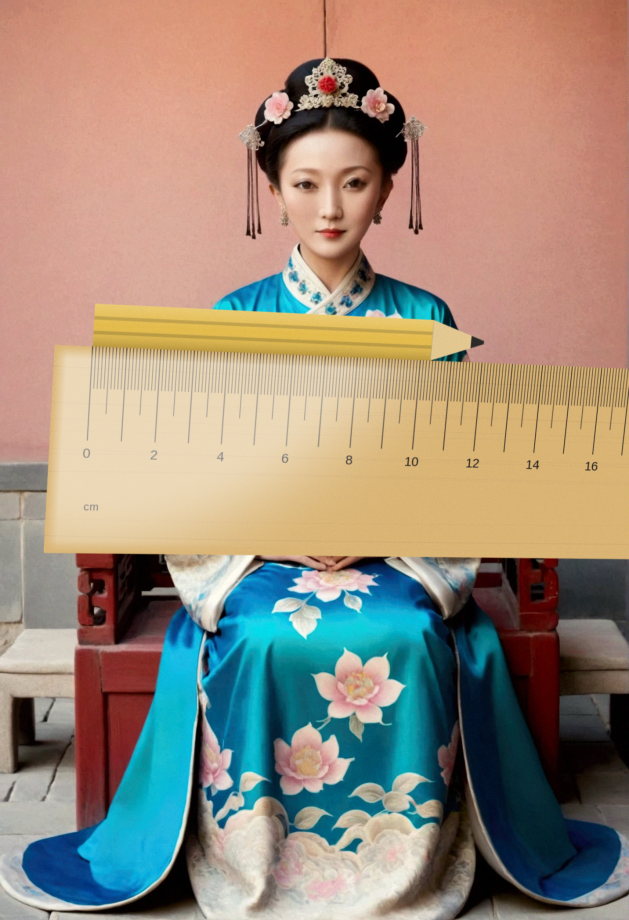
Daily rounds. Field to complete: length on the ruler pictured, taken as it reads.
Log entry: 12 cm
